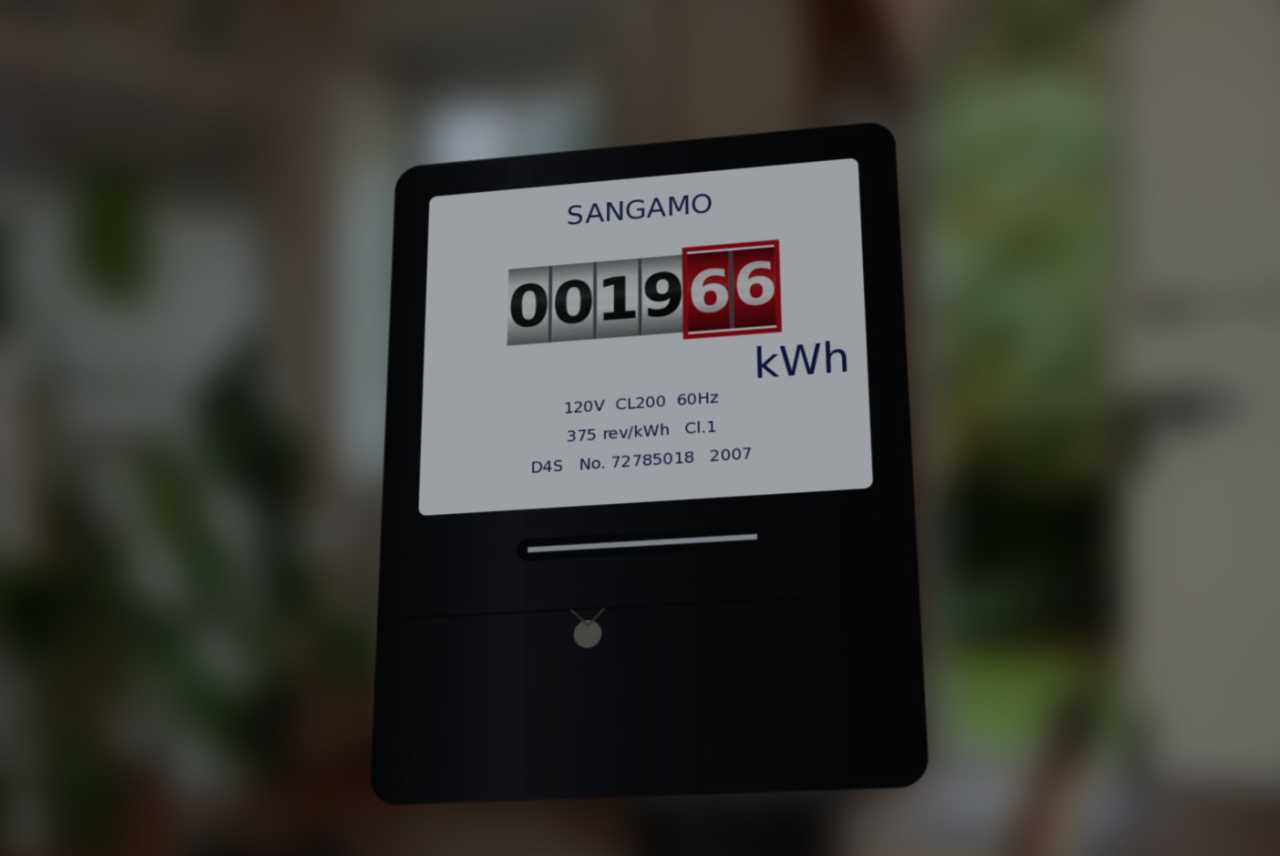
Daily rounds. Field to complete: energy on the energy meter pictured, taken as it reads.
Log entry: 19.66 kWh
